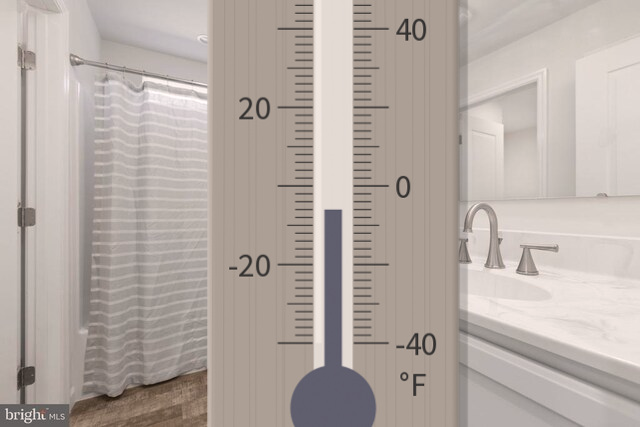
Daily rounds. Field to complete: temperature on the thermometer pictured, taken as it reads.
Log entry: -6 °F
